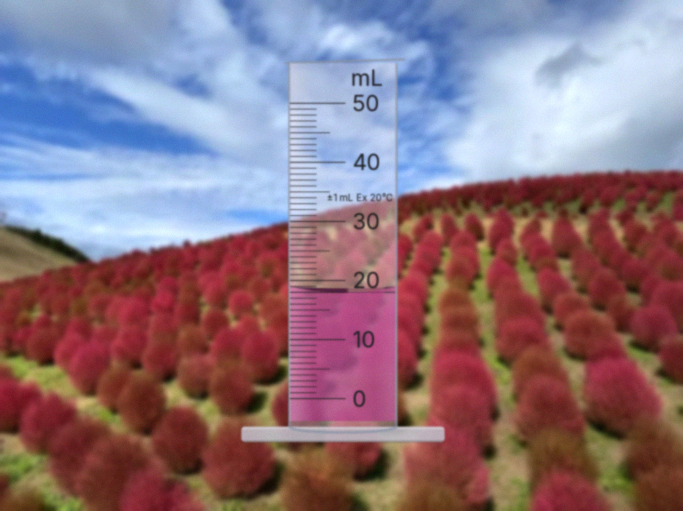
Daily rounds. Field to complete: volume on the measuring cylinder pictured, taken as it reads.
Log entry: 18 mL
